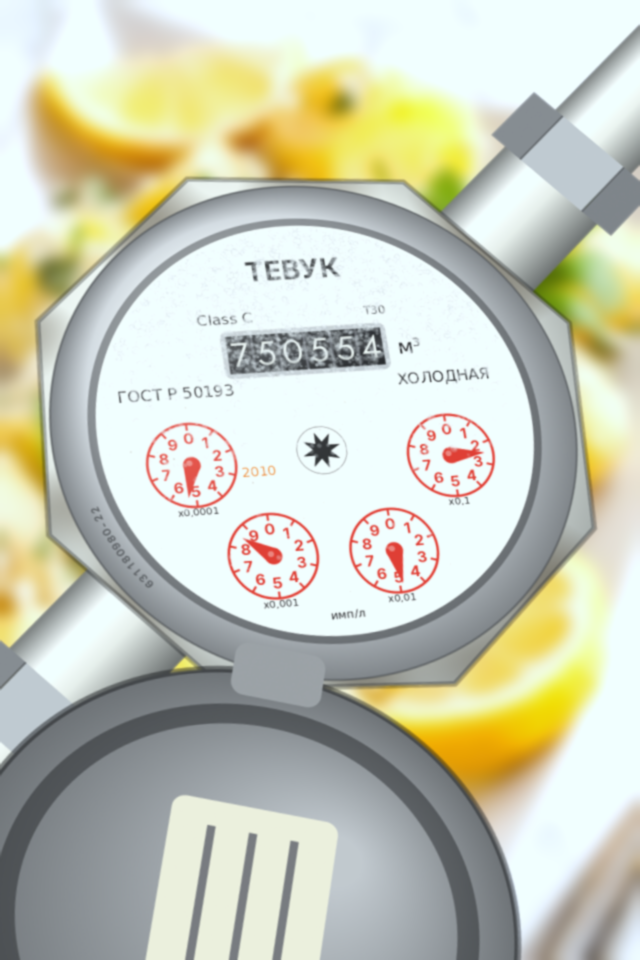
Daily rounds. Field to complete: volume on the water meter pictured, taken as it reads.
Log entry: 750554.2485 m³
